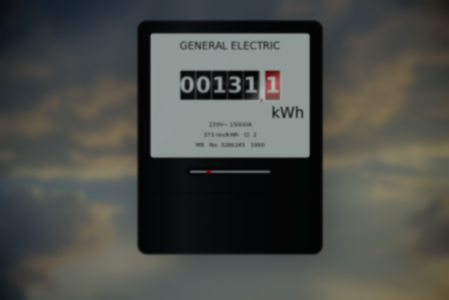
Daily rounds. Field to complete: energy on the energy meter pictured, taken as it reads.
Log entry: 131.1 kWh
